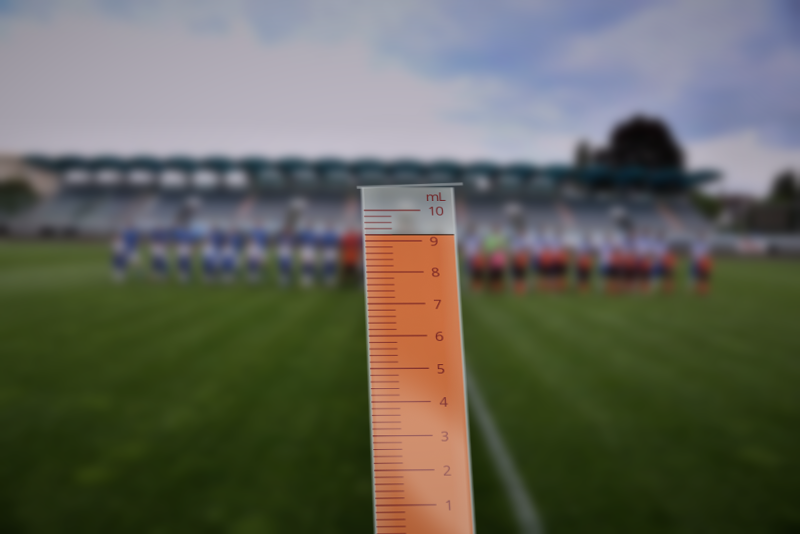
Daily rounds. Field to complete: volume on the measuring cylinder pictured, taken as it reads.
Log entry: 9.2 mL
